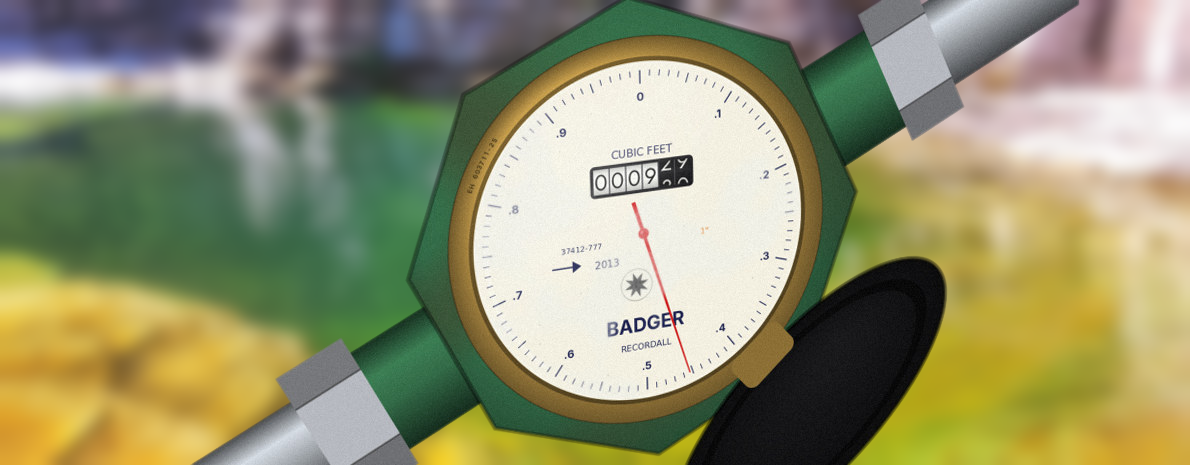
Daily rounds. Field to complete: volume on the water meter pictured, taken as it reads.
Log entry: 929.45 ft³
